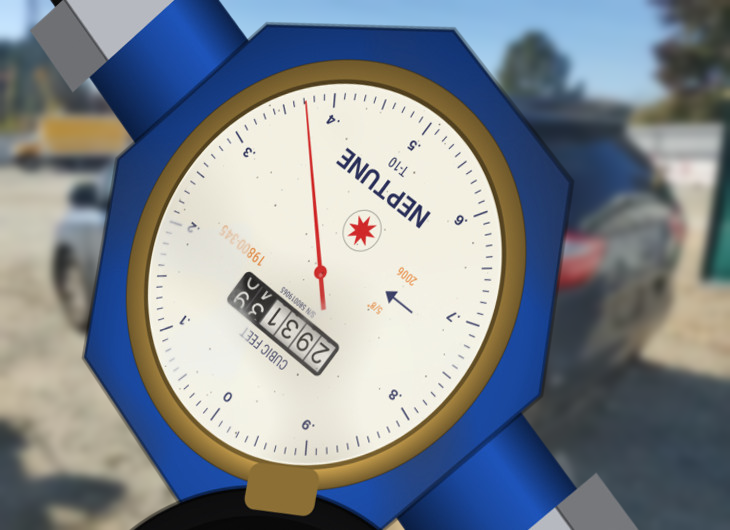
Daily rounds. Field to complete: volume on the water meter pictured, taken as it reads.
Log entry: 293139.37 ft³
